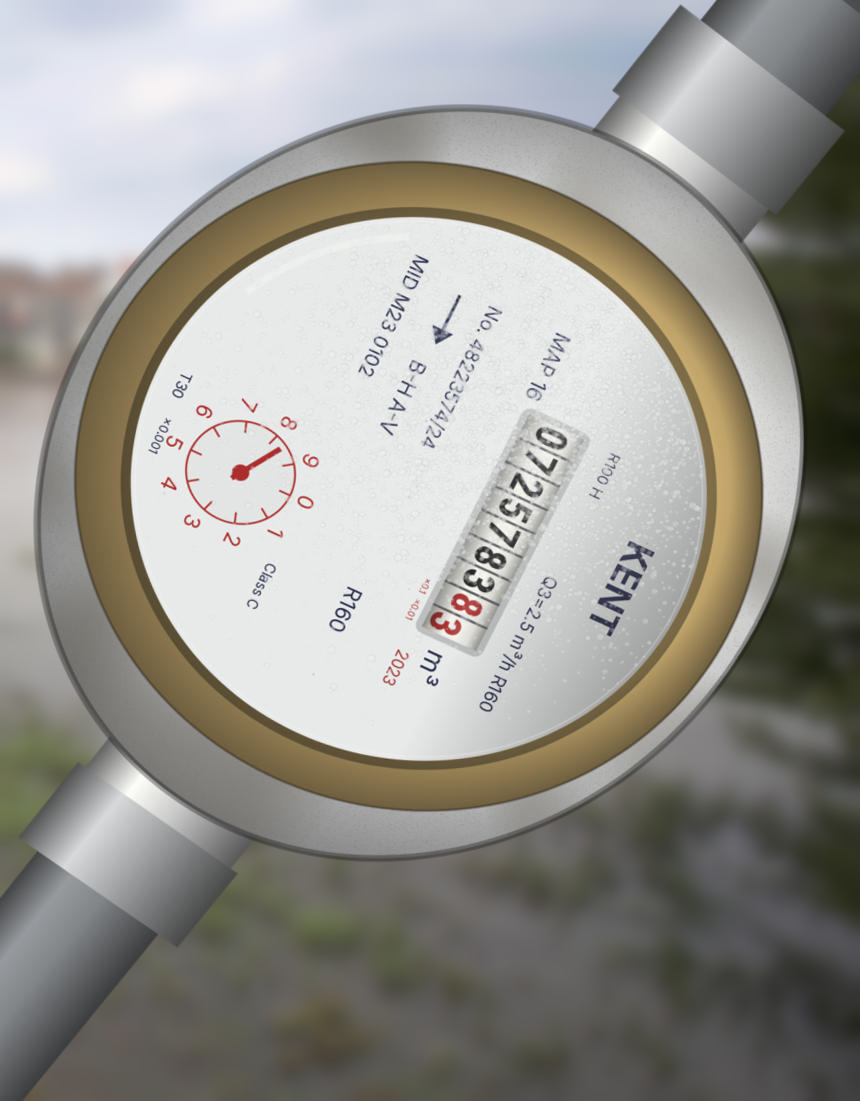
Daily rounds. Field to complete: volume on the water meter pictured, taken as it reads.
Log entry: 725783.828 m³
